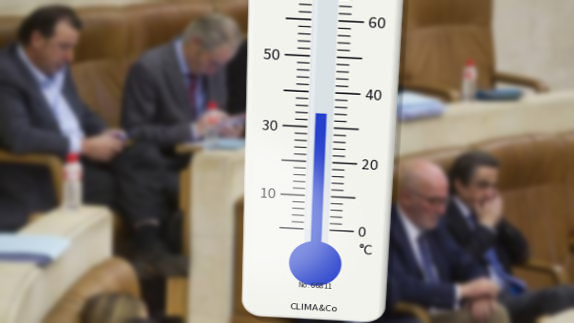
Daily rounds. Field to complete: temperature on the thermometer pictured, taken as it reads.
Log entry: 34 °C
